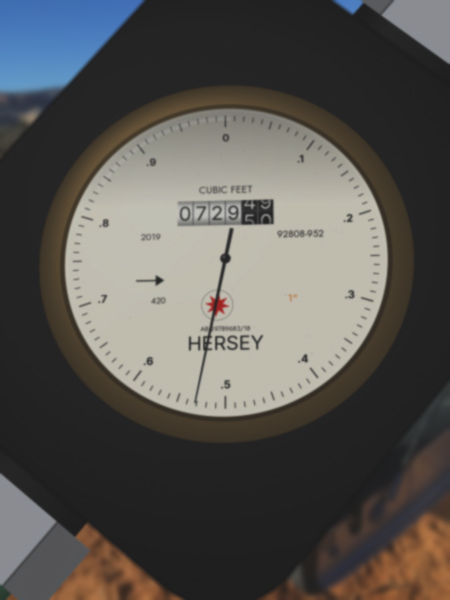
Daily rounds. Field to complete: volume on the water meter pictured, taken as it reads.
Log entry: 72949.53 ft³
